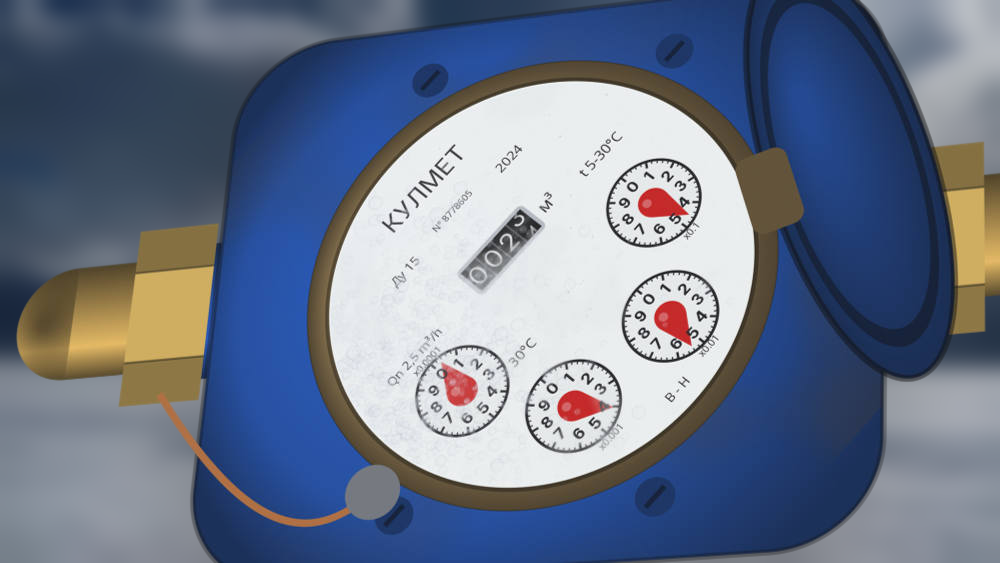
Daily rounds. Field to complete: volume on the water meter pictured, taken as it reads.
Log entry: 23.4540 m³
